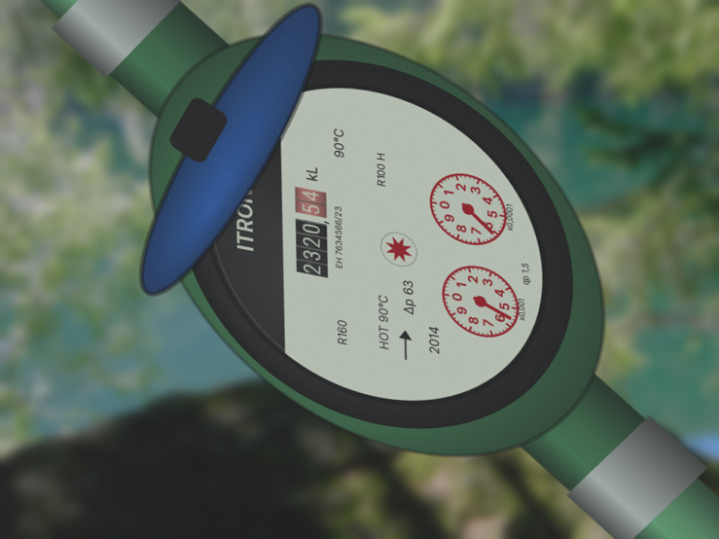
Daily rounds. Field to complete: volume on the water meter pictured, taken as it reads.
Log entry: 2320.5456 kL
